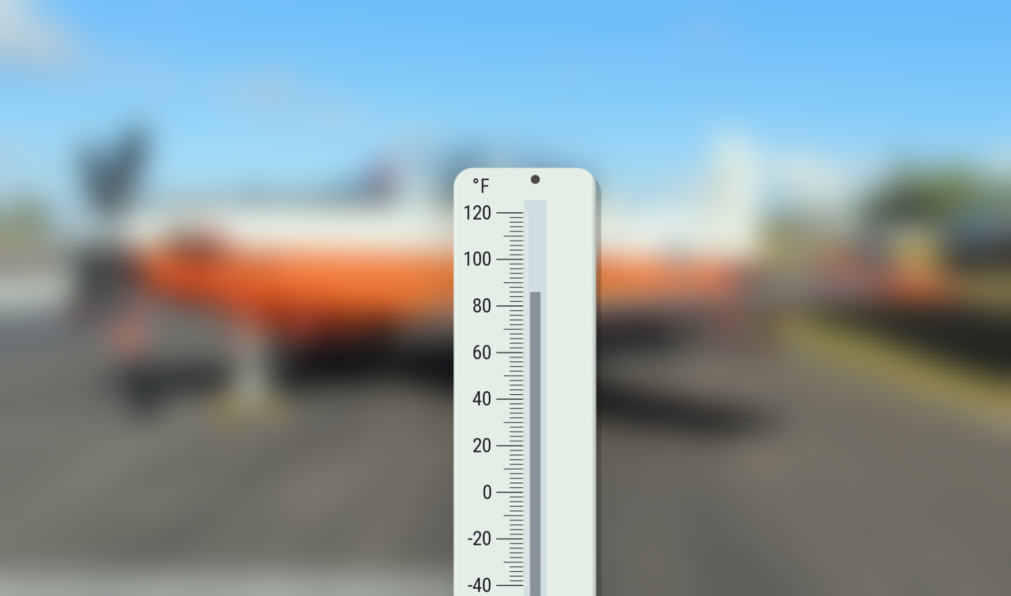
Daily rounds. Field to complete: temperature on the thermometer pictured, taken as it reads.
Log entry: 86 °F
